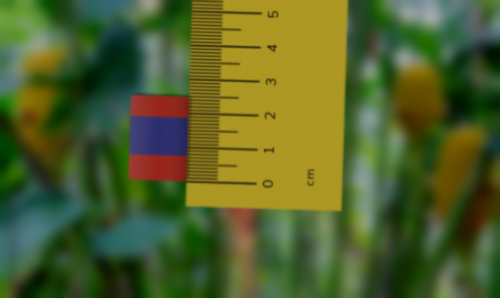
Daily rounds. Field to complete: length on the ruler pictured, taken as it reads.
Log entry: 2.5 cm
